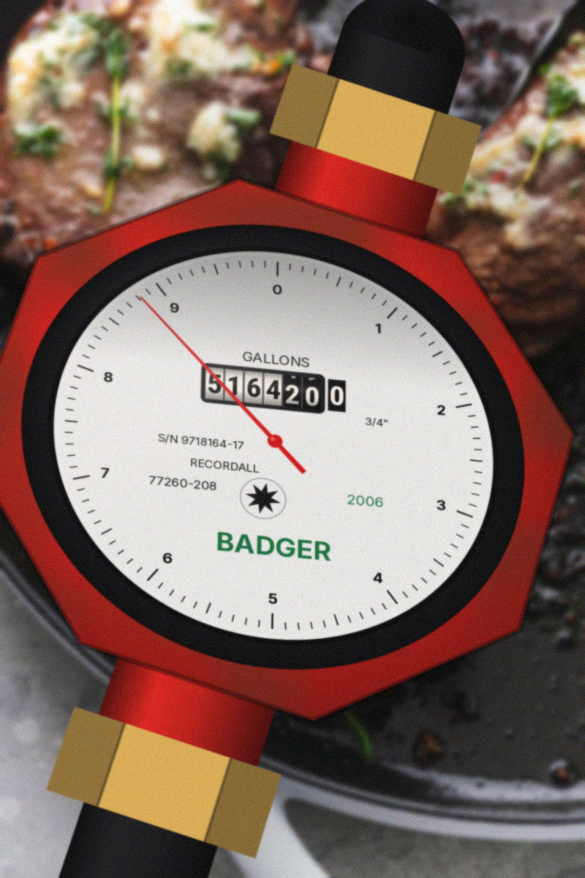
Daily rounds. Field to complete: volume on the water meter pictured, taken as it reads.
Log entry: 5164198.8 gal
